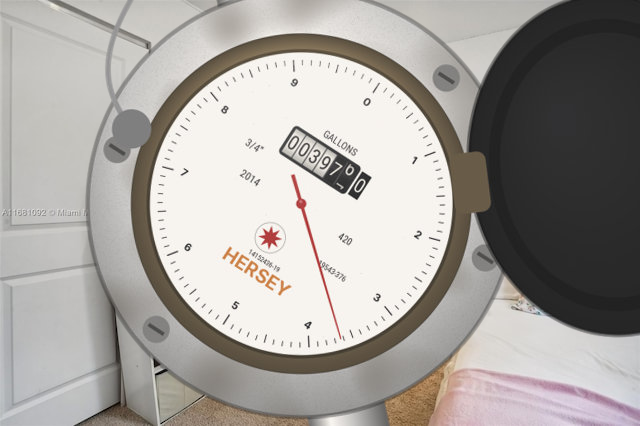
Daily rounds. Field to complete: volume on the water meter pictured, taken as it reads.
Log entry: 39763.6 gal
